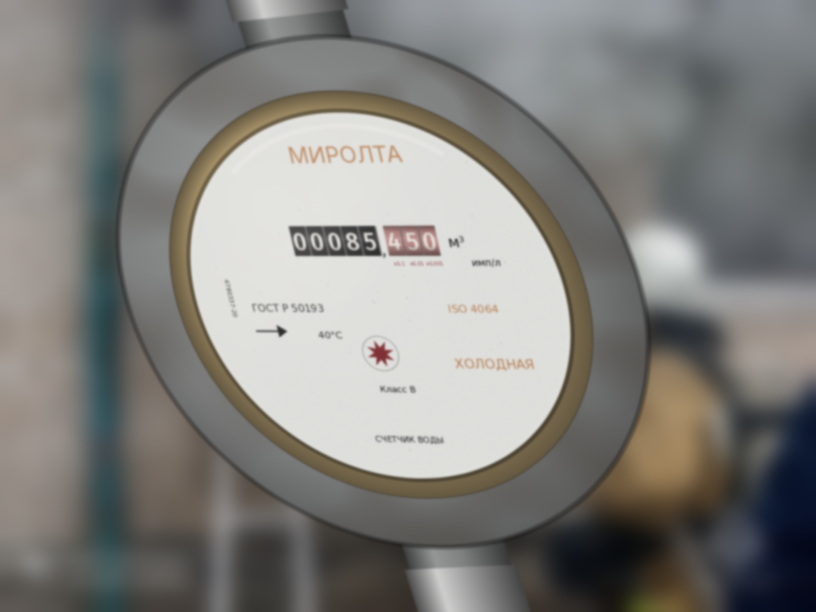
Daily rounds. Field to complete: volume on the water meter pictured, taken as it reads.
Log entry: 85.450 m³
